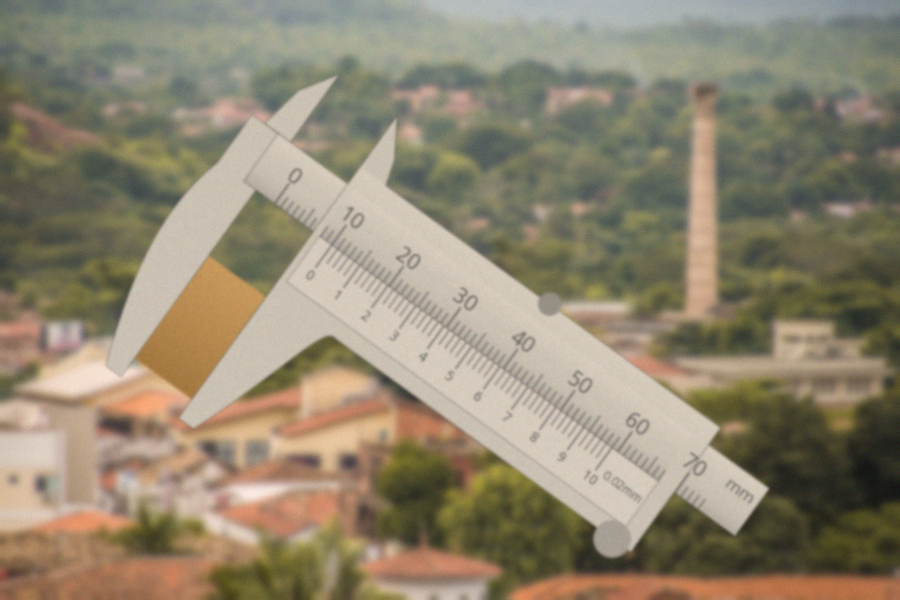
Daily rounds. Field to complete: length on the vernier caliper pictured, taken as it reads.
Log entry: 10.0 mm
